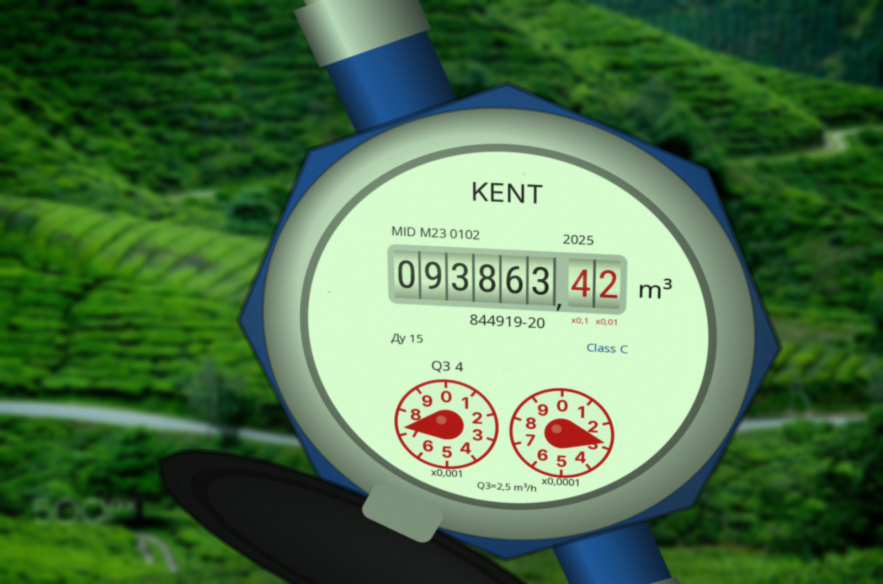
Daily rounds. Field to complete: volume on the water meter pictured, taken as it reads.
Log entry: 93863.4272 m³
